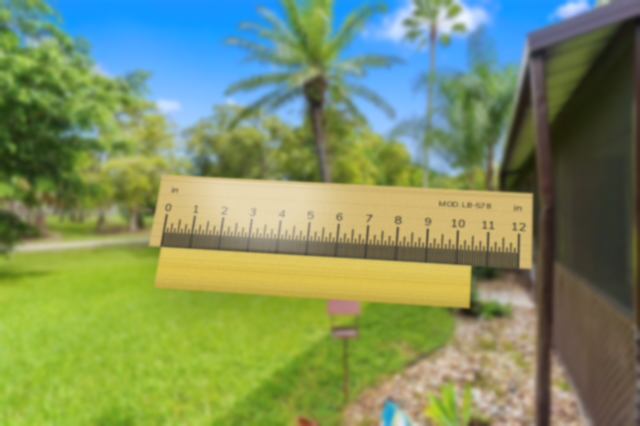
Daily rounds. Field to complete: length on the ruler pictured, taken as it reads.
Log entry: 10.5 in
